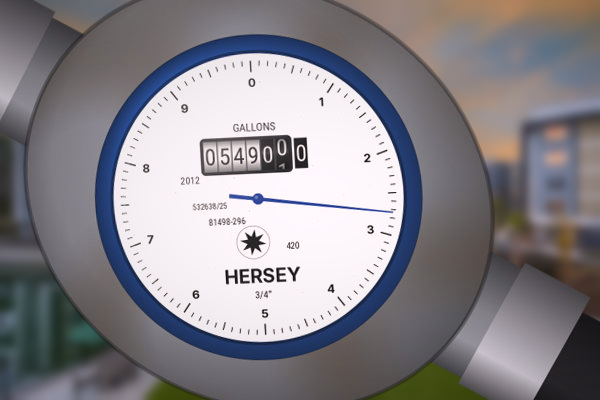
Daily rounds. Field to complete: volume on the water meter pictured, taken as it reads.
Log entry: 549002.7 gal
